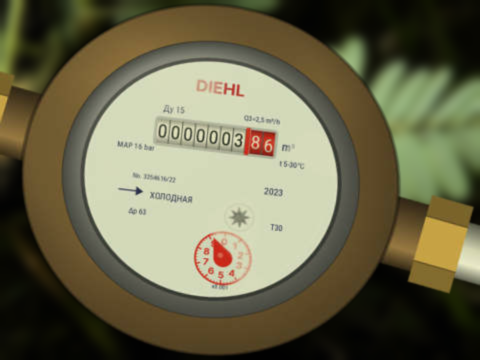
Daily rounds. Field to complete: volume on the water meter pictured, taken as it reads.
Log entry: 3.859 m³
